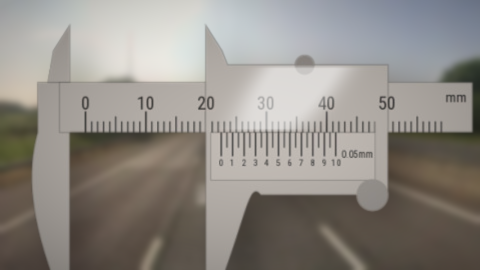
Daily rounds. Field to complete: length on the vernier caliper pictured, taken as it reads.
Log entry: 22.5 mm
